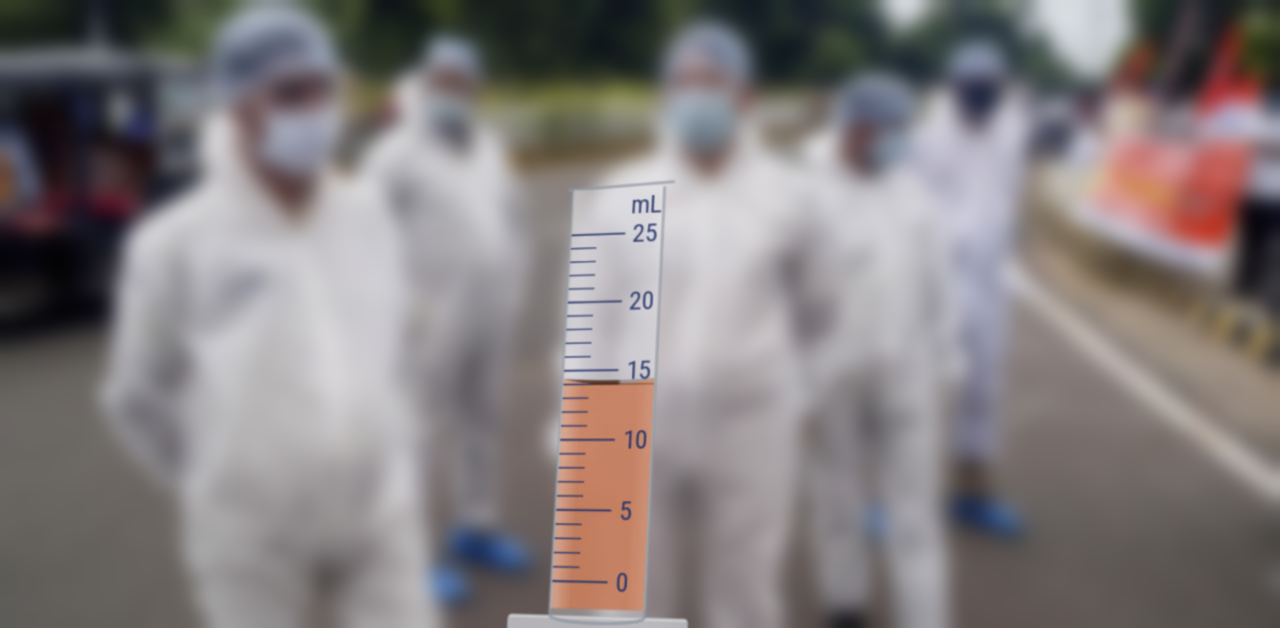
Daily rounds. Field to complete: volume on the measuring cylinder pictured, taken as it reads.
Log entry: 14 mL
